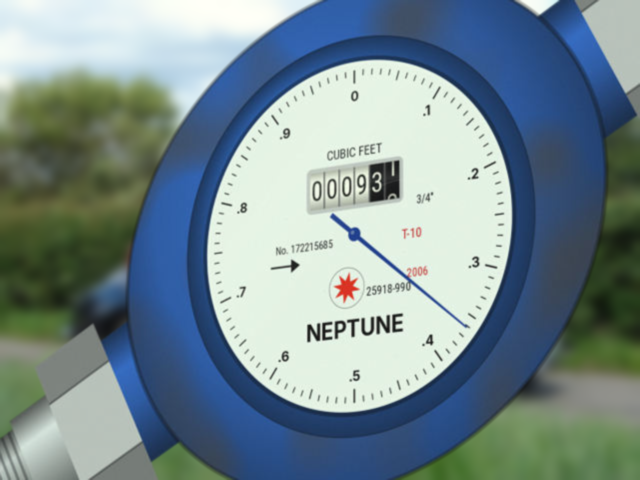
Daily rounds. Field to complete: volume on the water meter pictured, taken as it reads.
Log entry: 931.36 ft³
